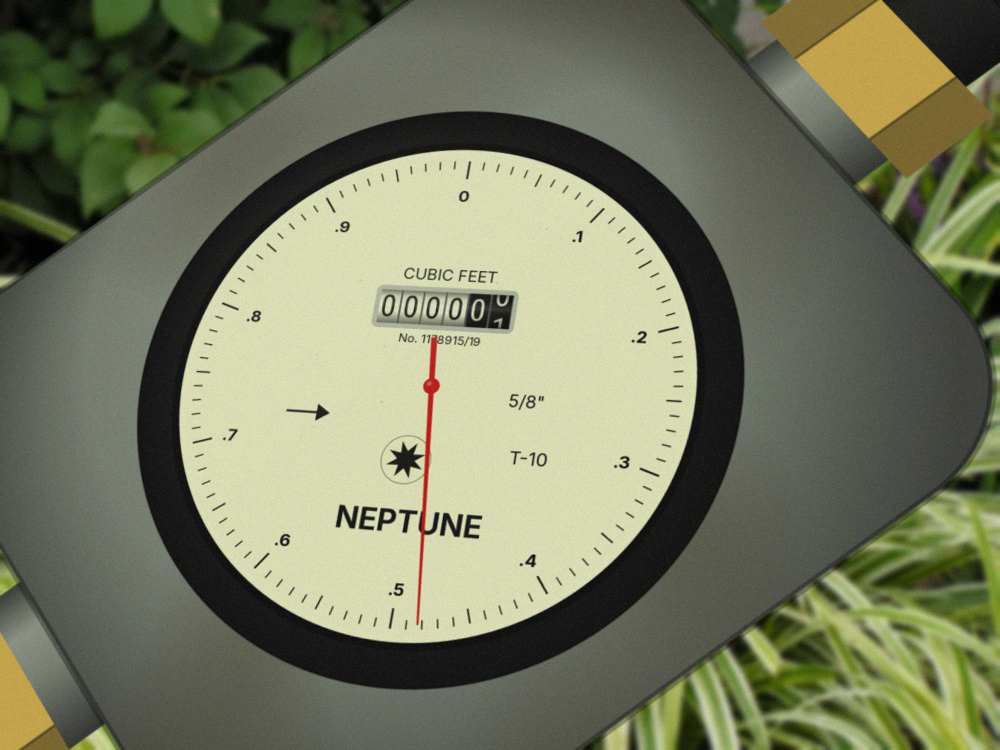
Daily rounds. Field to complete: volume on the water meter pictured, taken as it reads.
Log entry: 0.48 ft³
